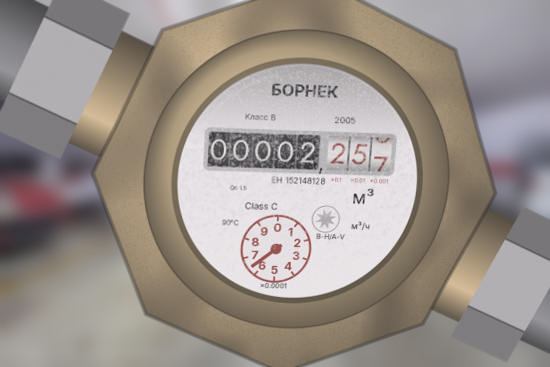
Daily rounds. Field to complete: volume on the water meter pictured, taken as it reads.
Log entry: 2.2566 m³
